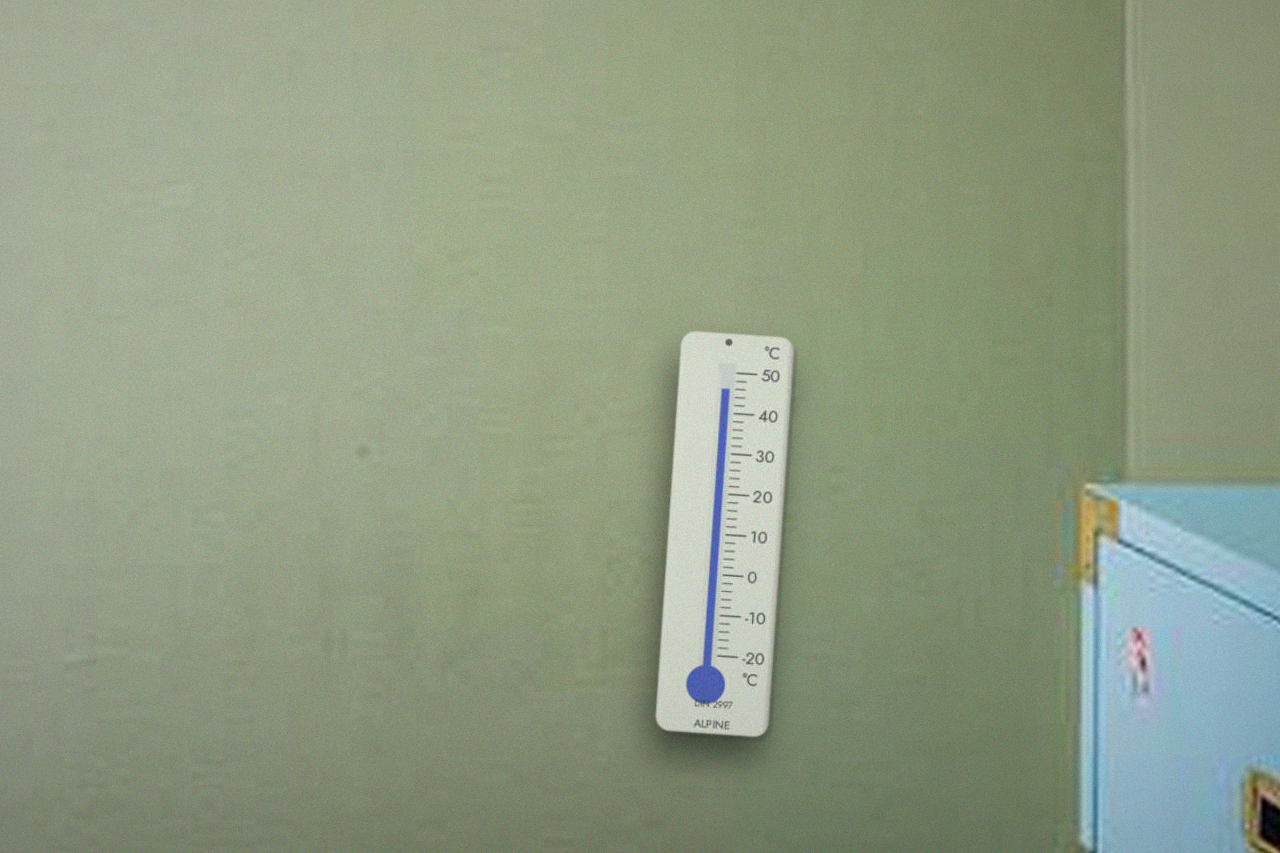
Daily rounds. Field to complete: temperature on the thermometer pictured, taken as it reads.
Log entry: 46 °C
